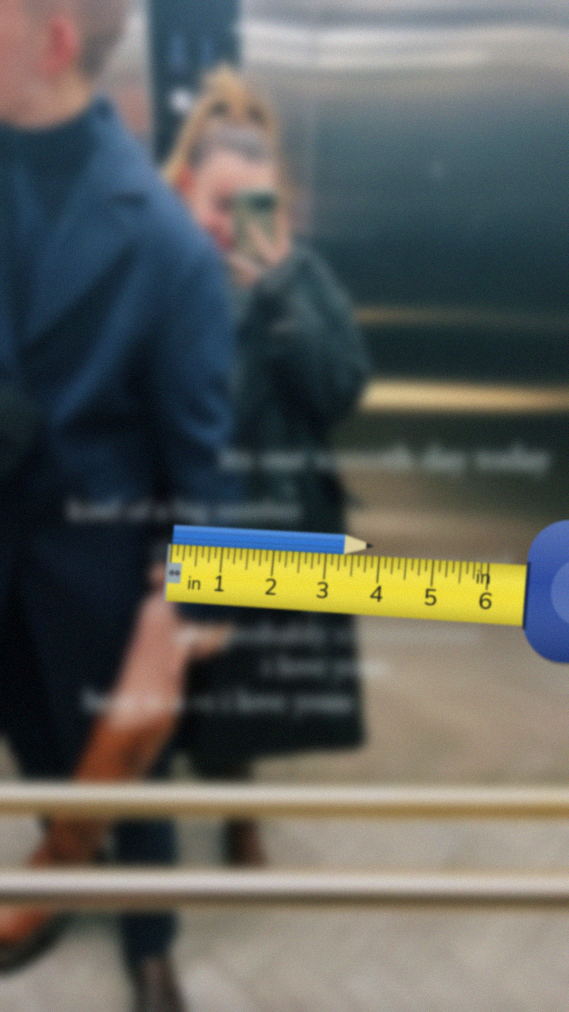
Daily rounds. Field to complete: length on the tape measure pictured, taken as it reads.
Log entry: 3.875 in
